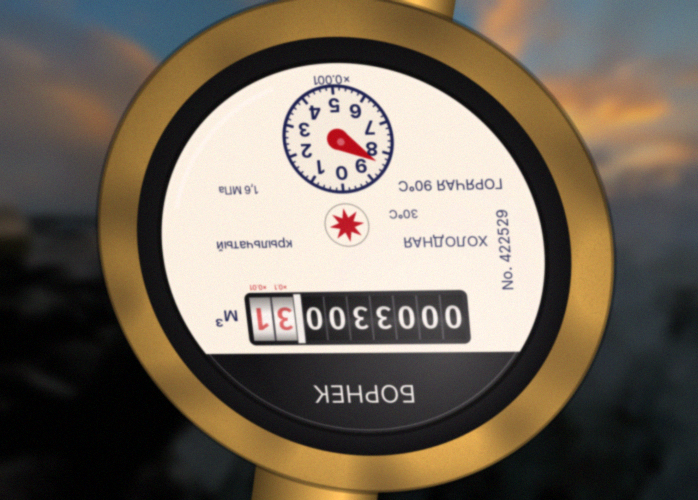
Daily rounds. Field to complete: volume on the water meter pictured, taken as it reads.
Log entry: 3300.318 m³
